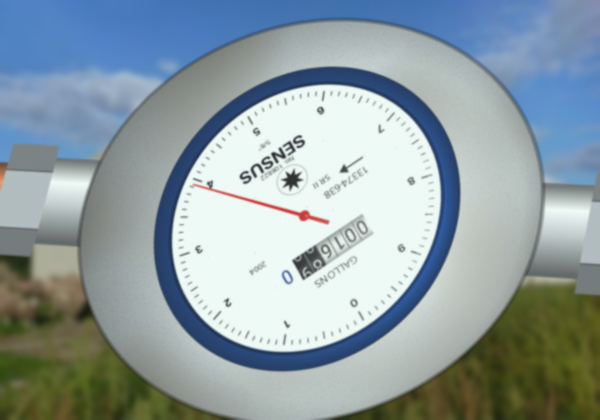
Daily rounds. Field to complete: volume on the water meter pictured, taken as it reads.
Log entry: 16893.9 gal
